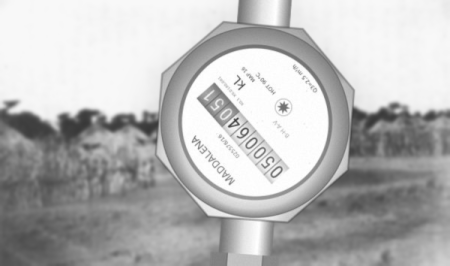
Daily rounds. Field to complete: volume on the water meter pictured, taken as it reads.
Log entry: 50064.051 kL
